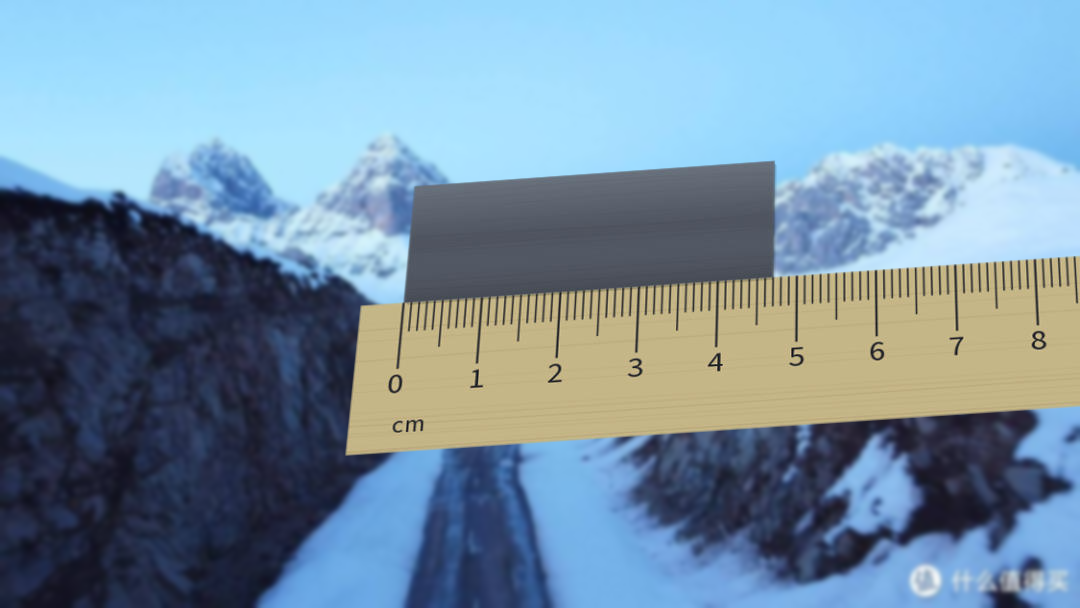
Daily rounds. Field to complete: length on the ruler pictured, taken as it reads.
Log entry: 4.7 cm
